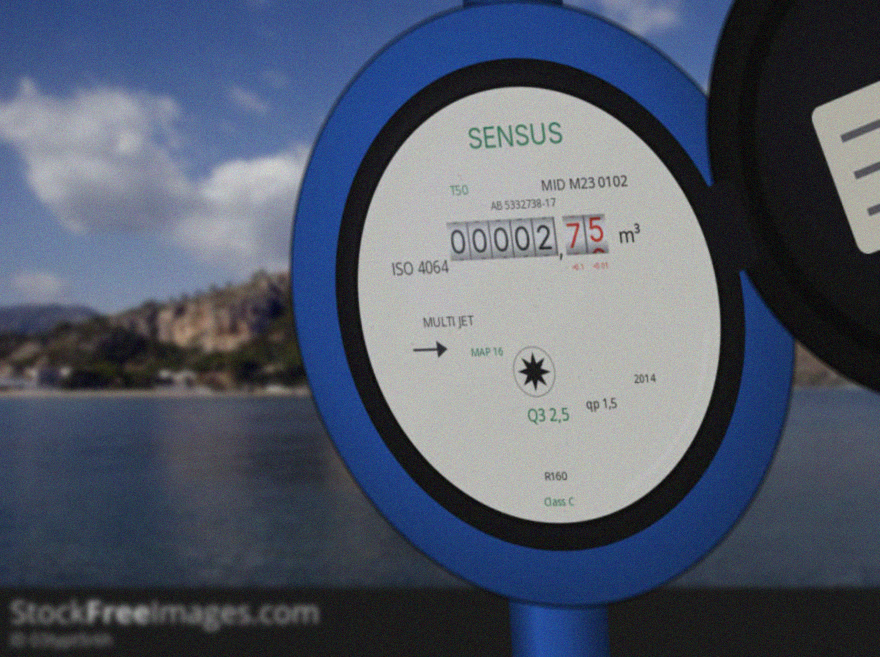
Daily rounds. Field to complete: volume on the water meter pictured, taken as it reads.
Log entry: 2.75 m³
